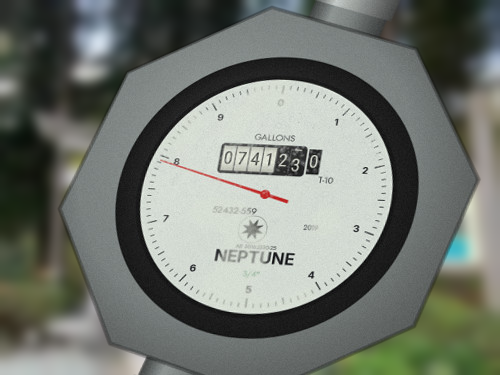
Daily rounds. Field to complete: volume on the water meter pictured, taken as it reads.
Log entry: 741227.9 gal
